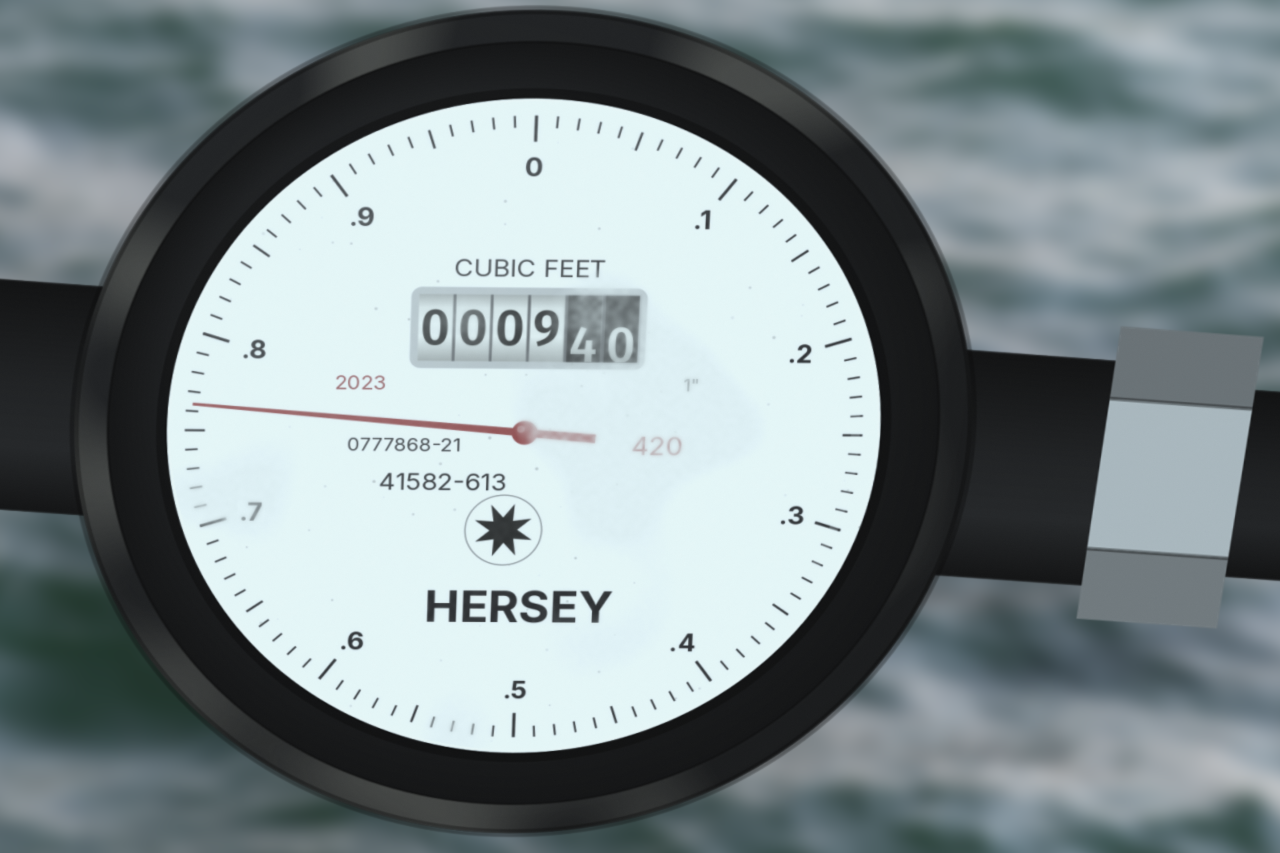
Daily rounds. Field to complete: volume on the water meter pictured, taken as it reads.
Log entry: 939.76 ft³
